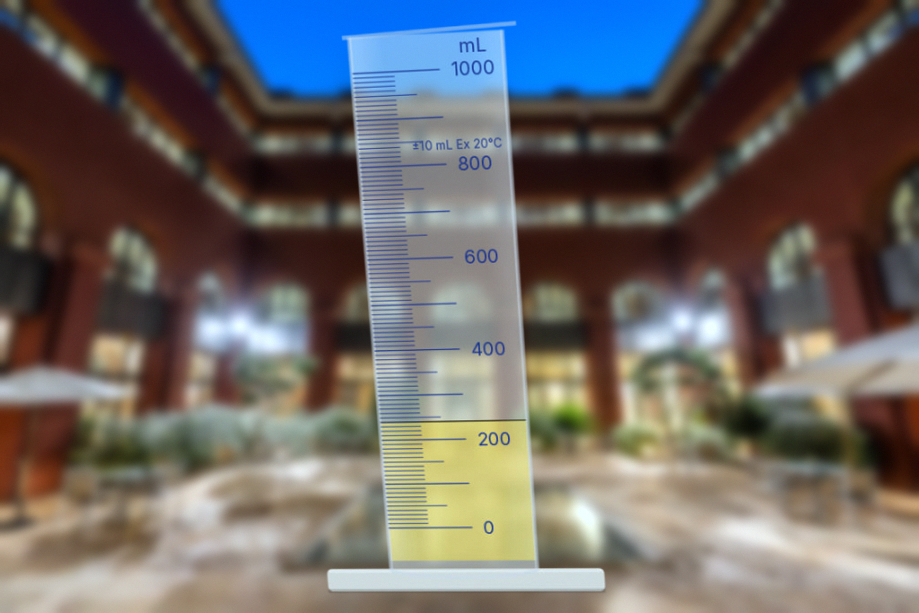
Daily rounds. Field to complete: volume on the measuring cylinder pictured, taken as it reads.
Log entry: 240 mL
